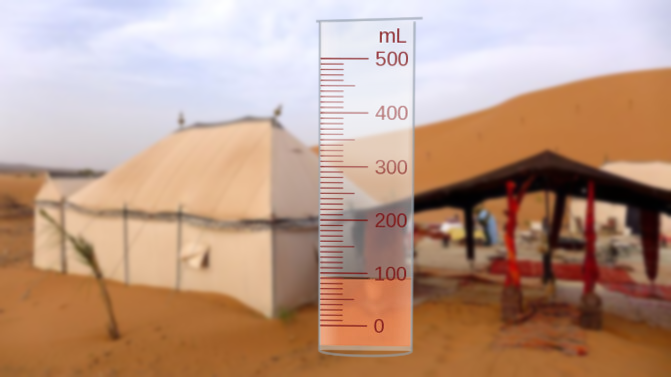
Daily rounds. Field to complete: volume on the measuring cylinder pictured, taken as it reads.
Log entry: 90 mL
